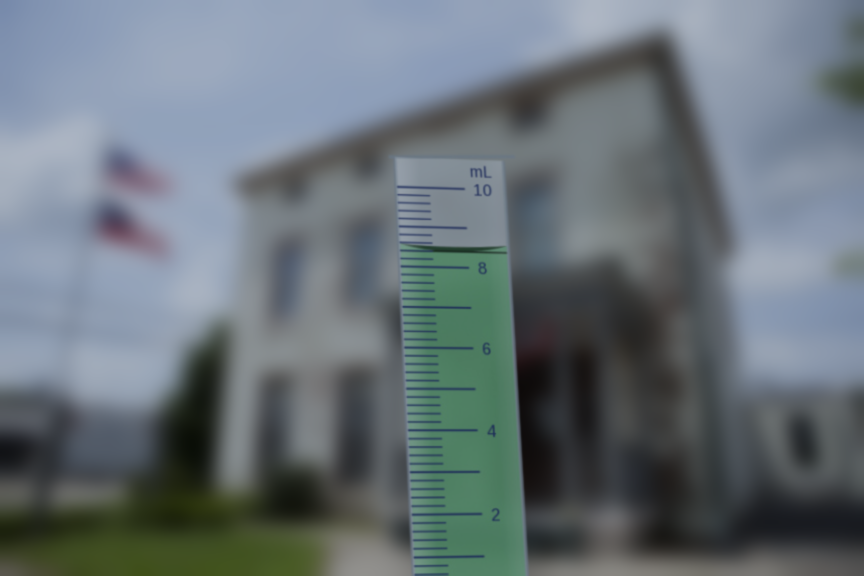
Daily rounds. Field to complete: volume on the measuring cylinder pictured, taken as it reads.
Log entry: 8.4 mL
